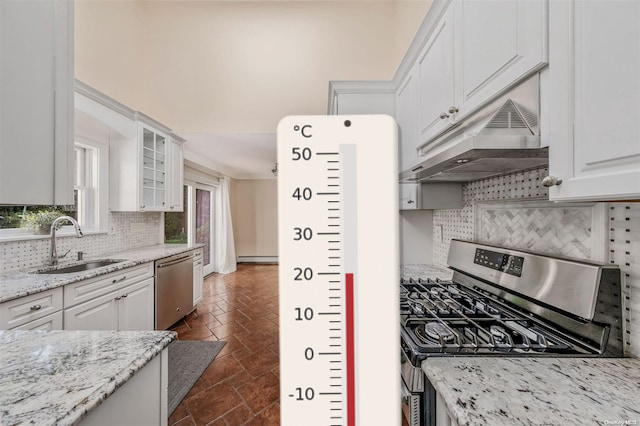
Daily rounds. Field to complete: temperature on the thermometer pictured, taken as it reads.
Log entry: 20 °C
